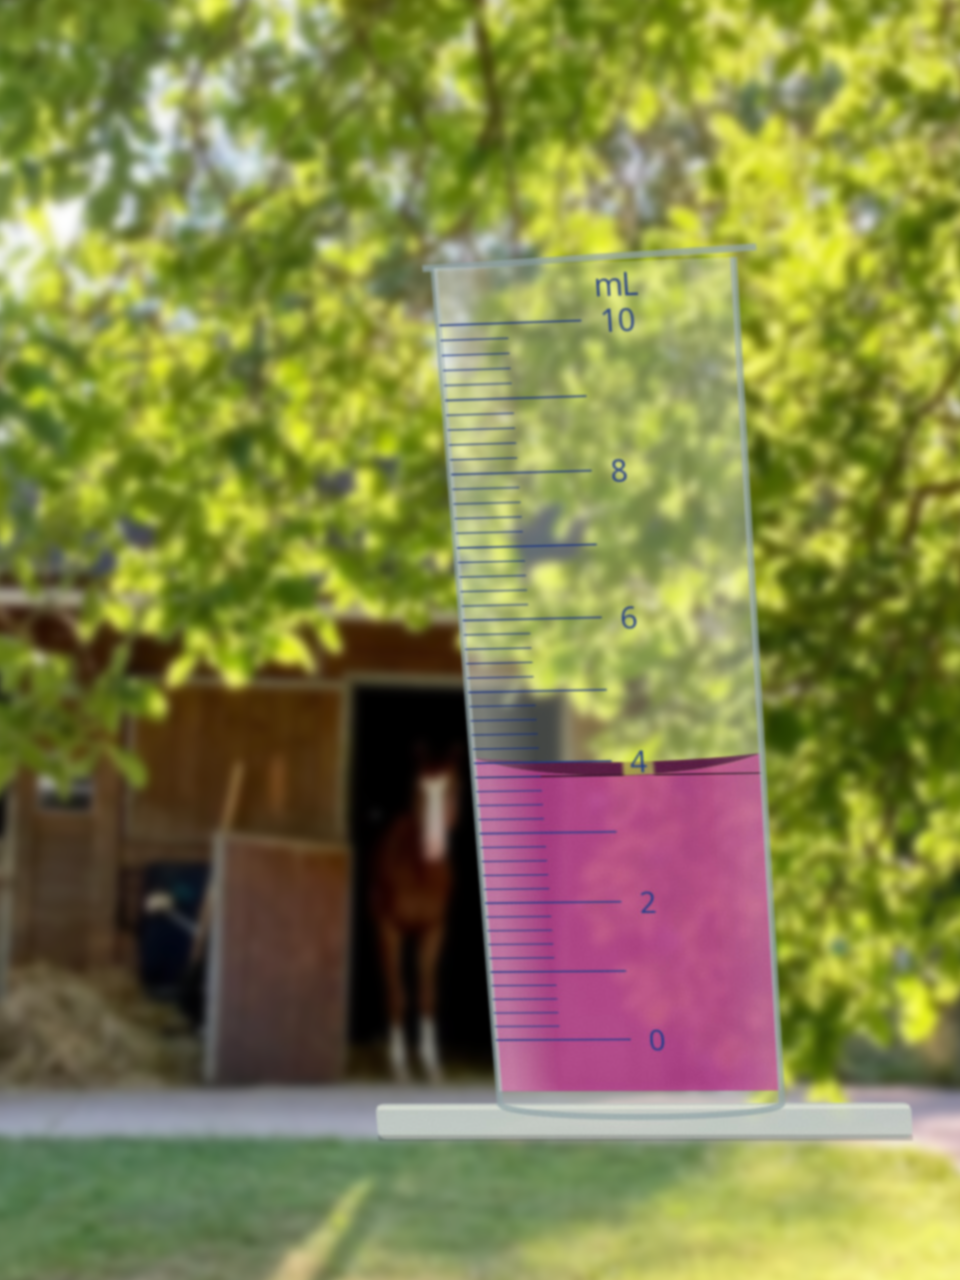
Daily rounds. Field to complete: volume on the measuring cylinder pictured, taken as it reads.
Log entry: 3.8 mL
